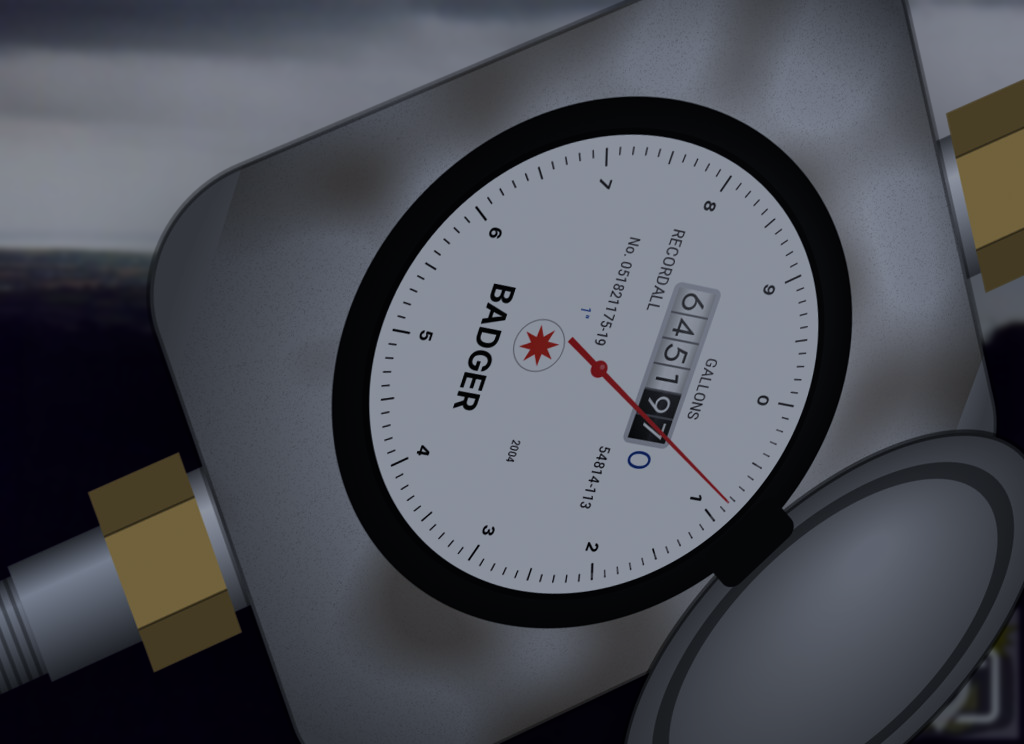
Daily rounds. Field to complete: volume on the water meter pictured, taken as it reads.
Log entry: 6451970.8 gal
